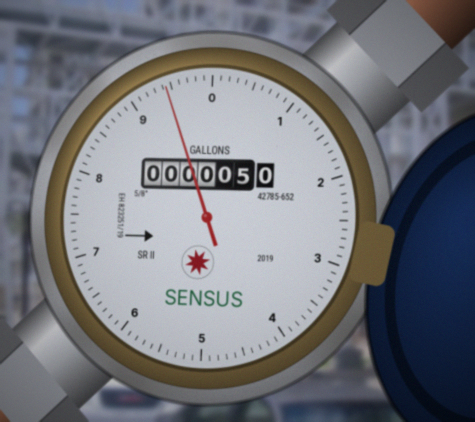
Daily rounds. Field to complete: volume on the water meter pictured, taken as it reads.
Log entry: 49.4 gal
